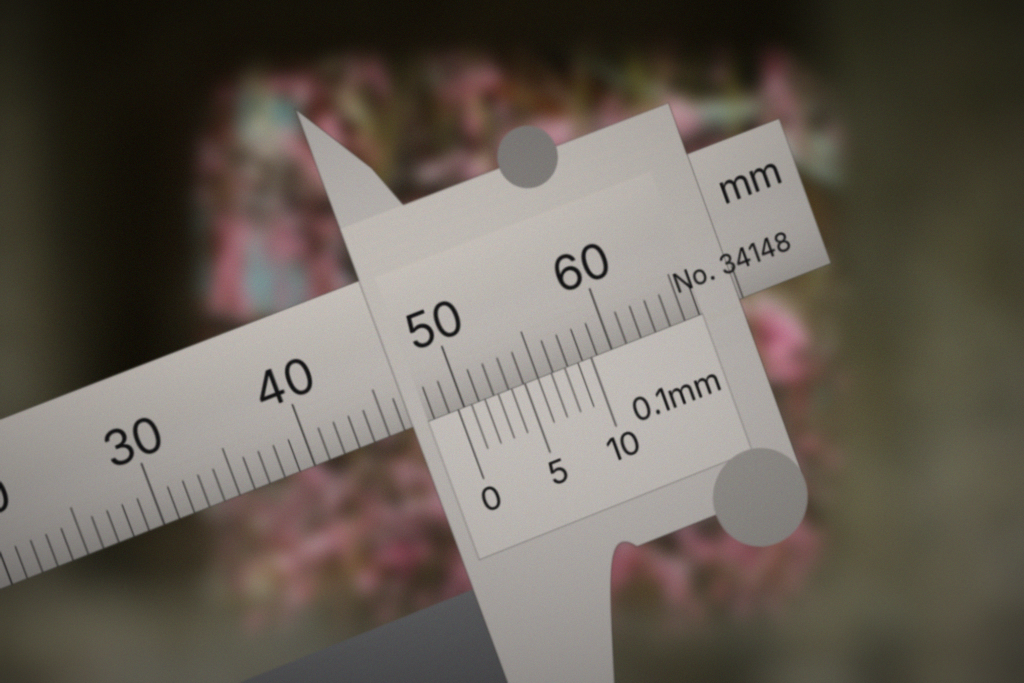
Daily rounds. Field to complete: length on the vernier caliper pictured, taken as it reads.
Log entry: 49.6 mm
